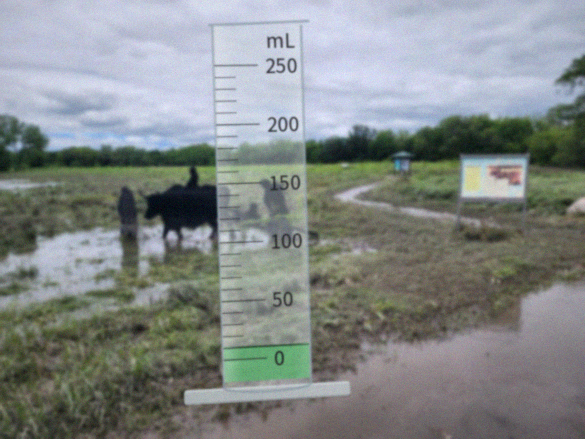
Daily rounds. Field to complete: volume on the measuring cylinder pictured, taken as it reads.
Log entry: 10 mL
